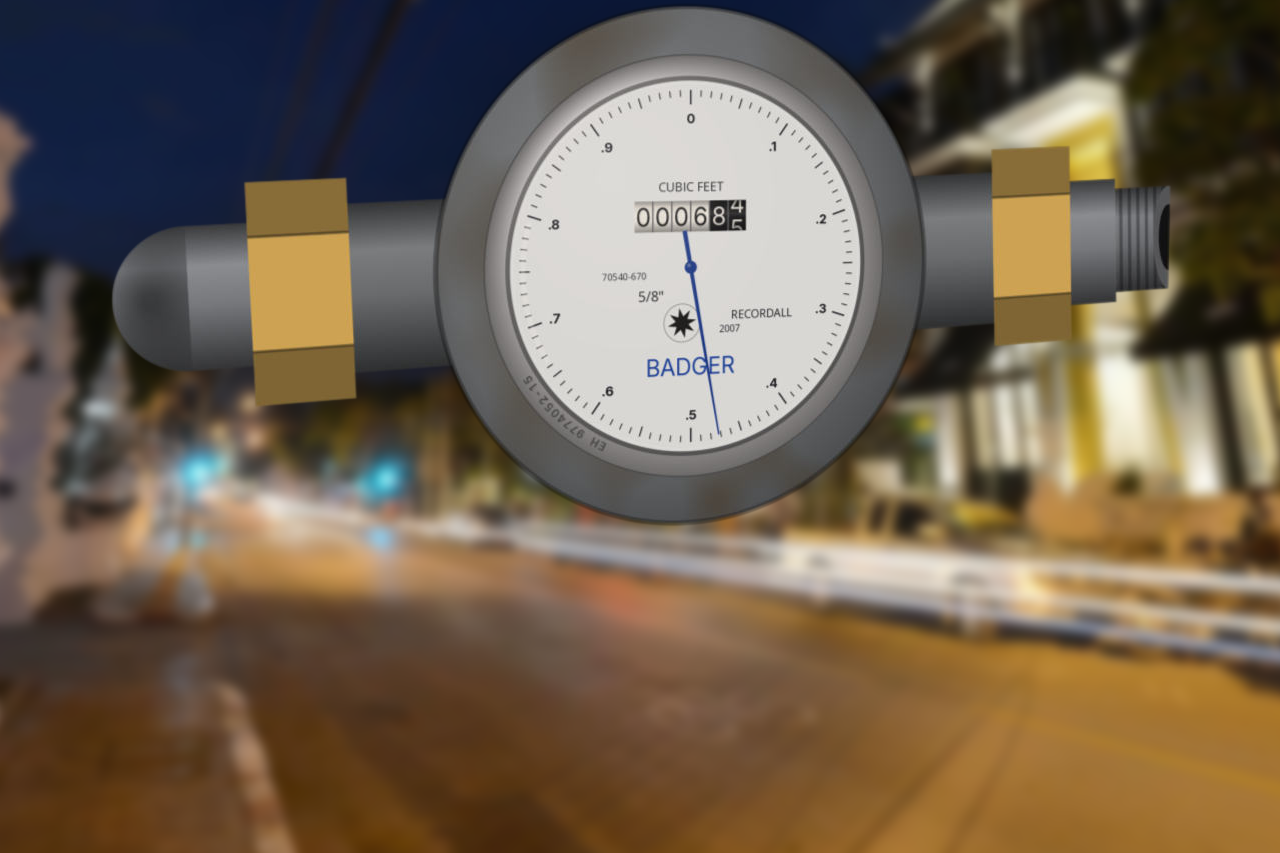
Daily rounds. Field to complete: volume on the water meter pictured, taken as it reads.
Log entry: 684.47 ft³
